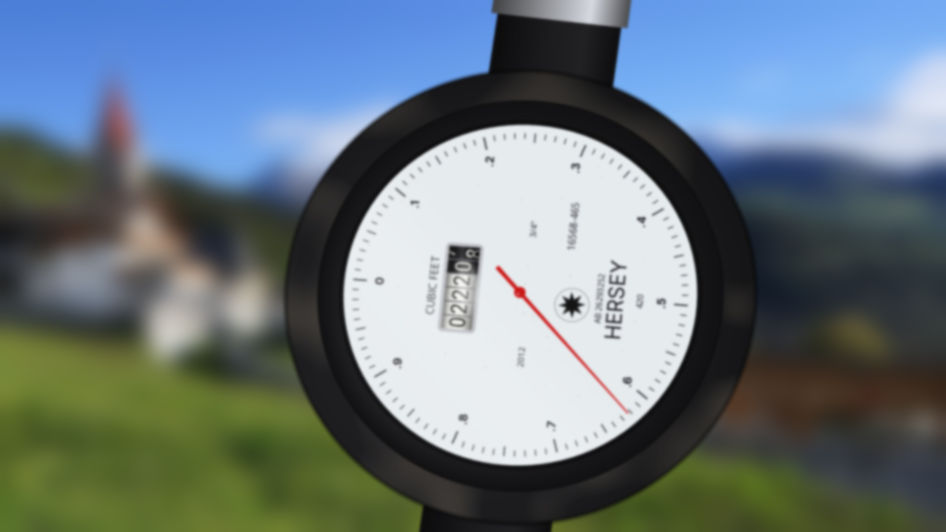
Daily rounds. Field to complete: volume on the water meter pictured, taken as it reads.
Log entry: 22207.62 ft³
